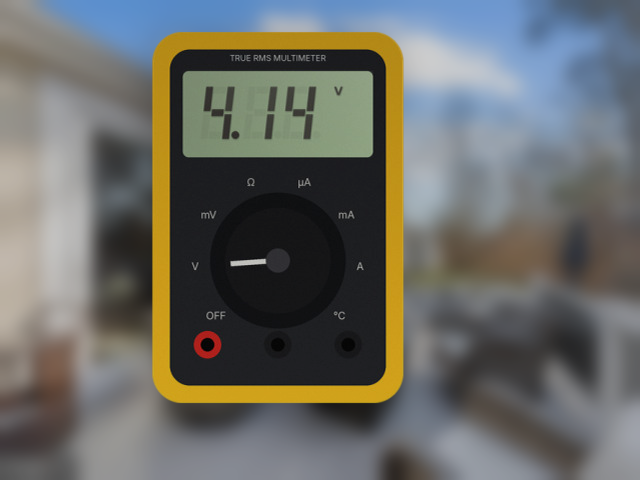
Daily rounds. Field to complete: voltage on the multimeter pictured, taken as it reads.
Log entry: 4.14 V
